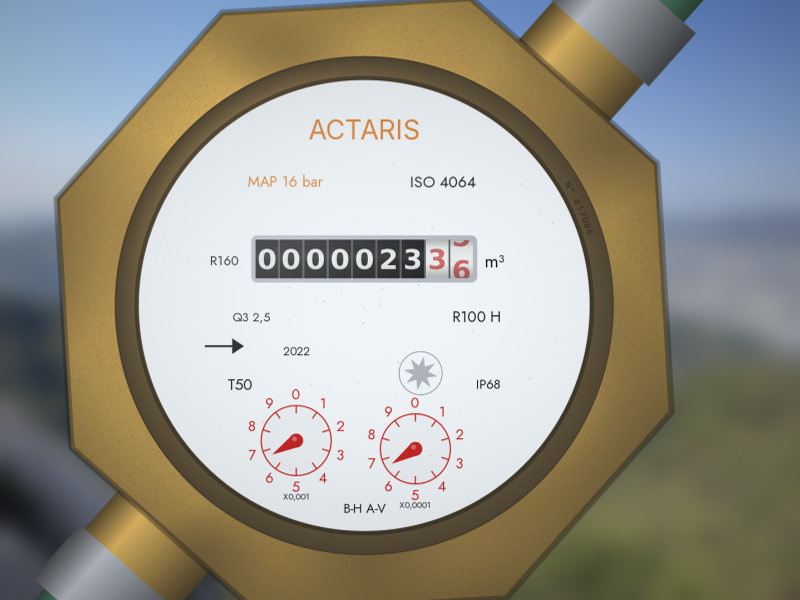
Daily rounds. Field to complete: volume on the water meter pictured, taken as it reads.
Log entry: 23.3566 m³
